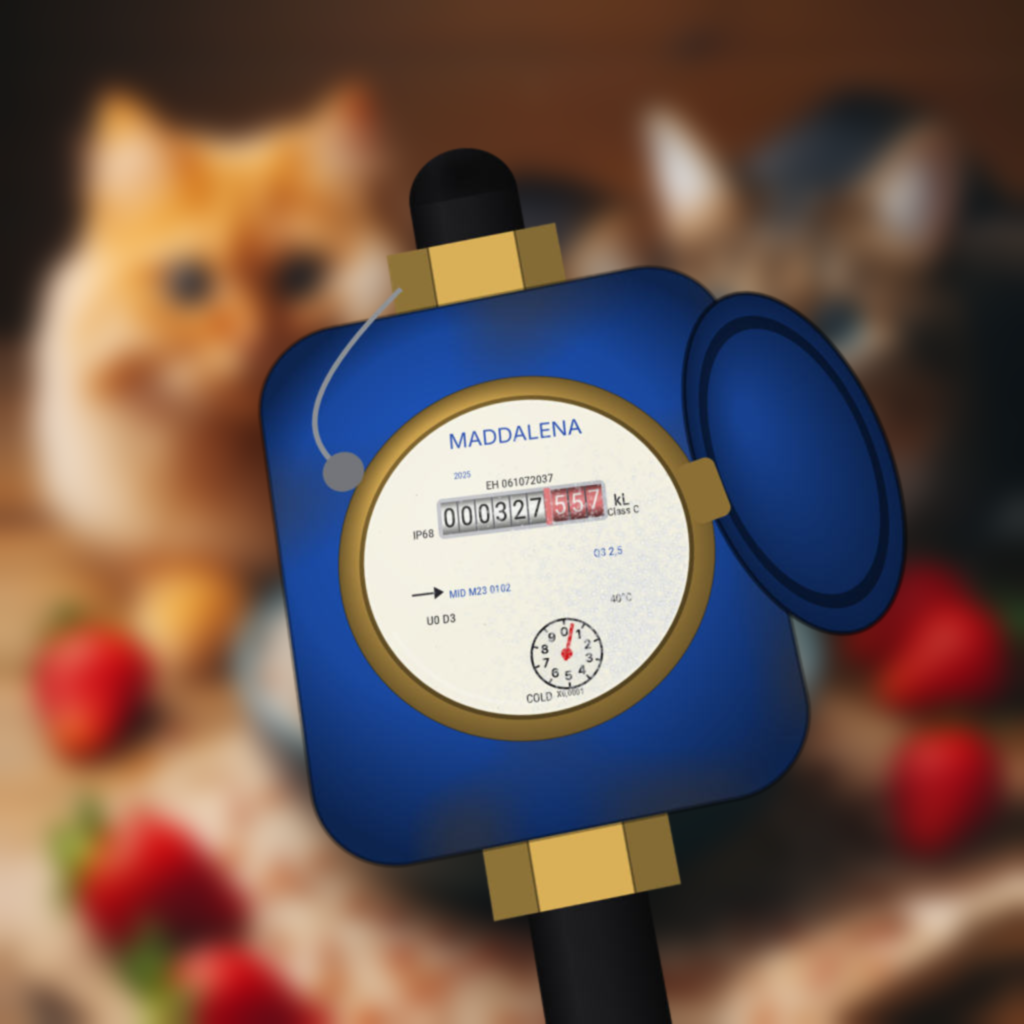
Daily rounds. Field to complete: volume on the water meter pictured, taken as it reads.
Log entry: 327.5570 kL
